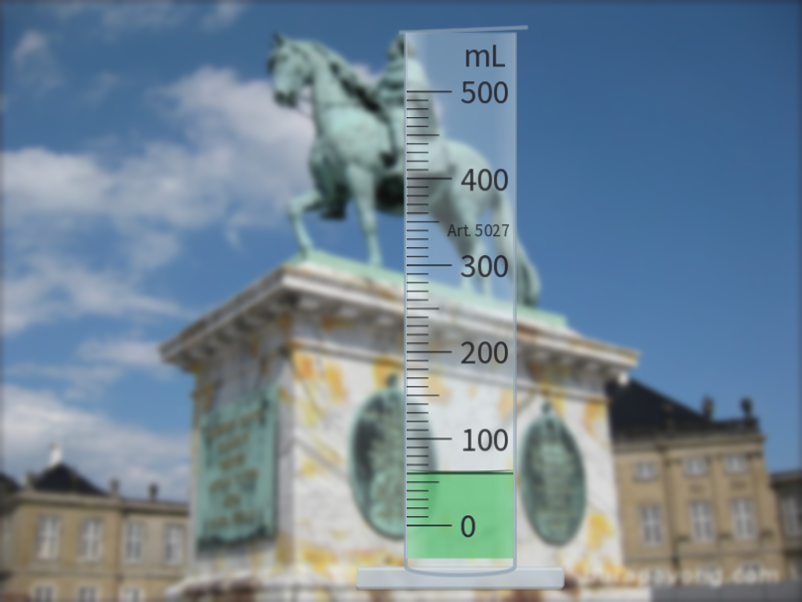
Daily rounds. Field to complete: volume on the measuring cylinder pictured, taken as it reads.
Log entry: 60 mL
